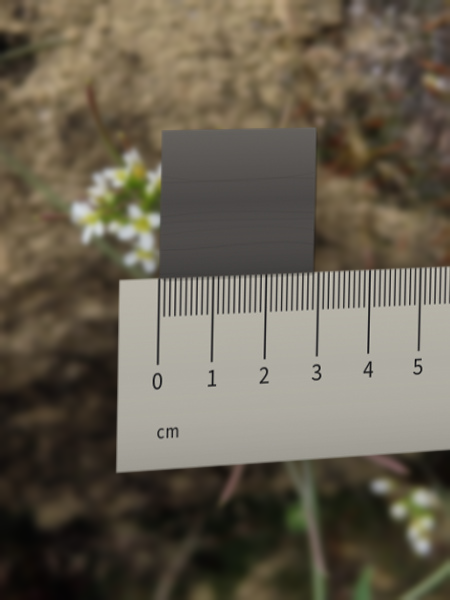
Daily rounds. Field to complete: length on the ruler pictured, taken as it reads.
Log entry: 2.9 cm
